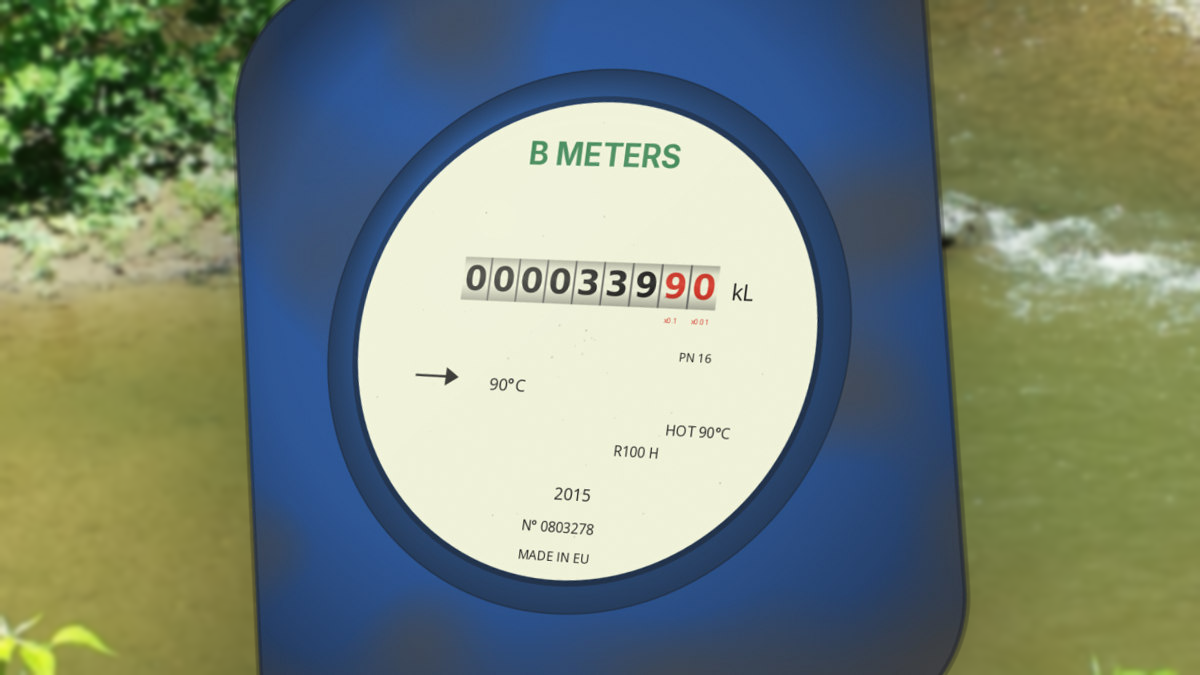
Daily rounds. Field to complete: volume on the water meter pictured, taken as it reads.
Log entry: 339.90 kL
